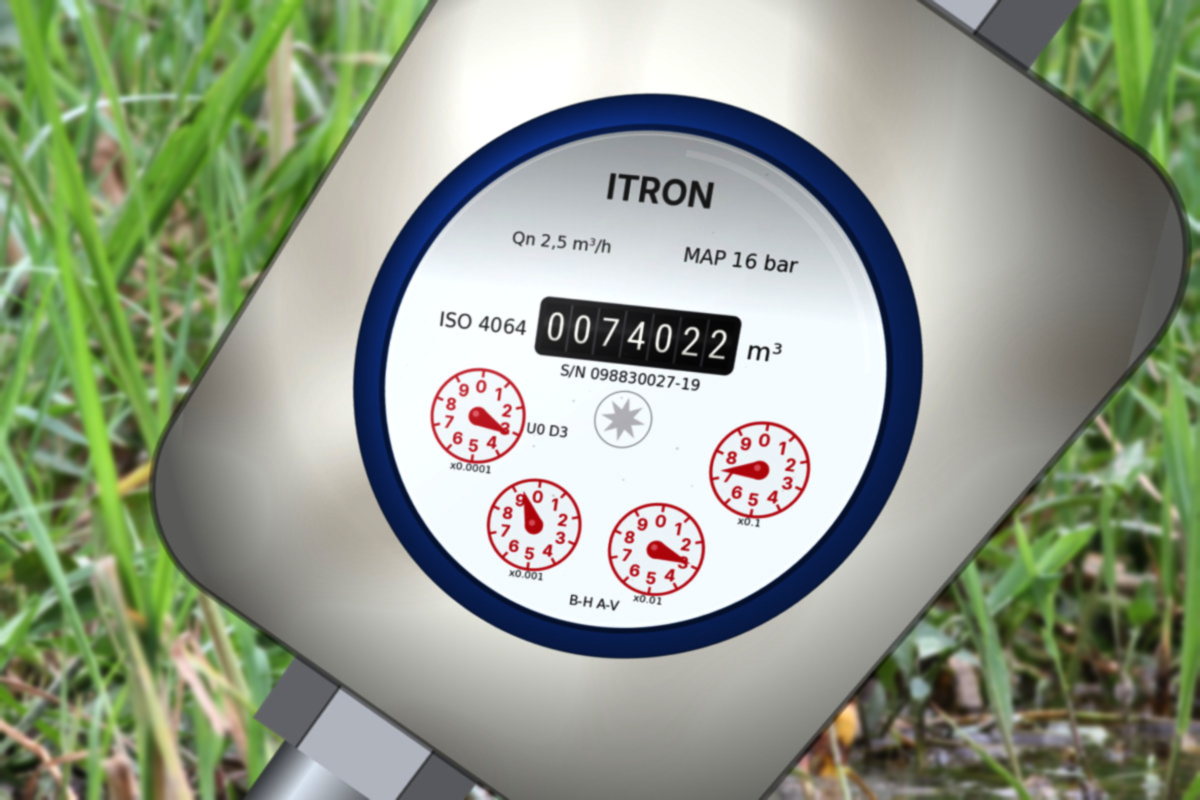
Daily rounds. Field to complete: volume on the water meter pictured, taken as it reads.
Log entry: 74022.7293 m³
